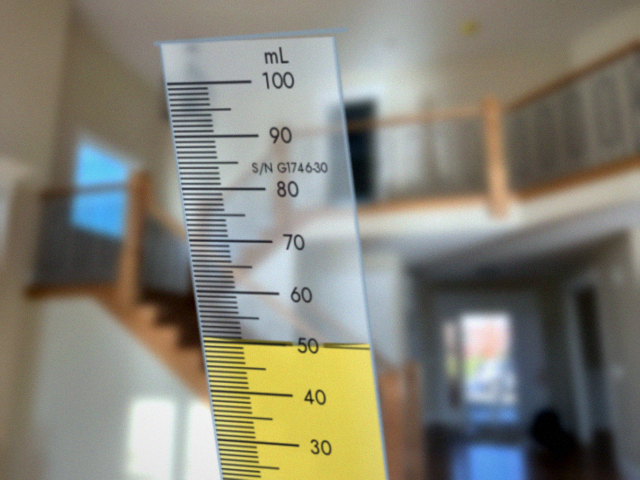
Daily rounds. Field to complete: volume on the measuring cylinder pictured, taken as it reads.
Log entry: 50 mL
